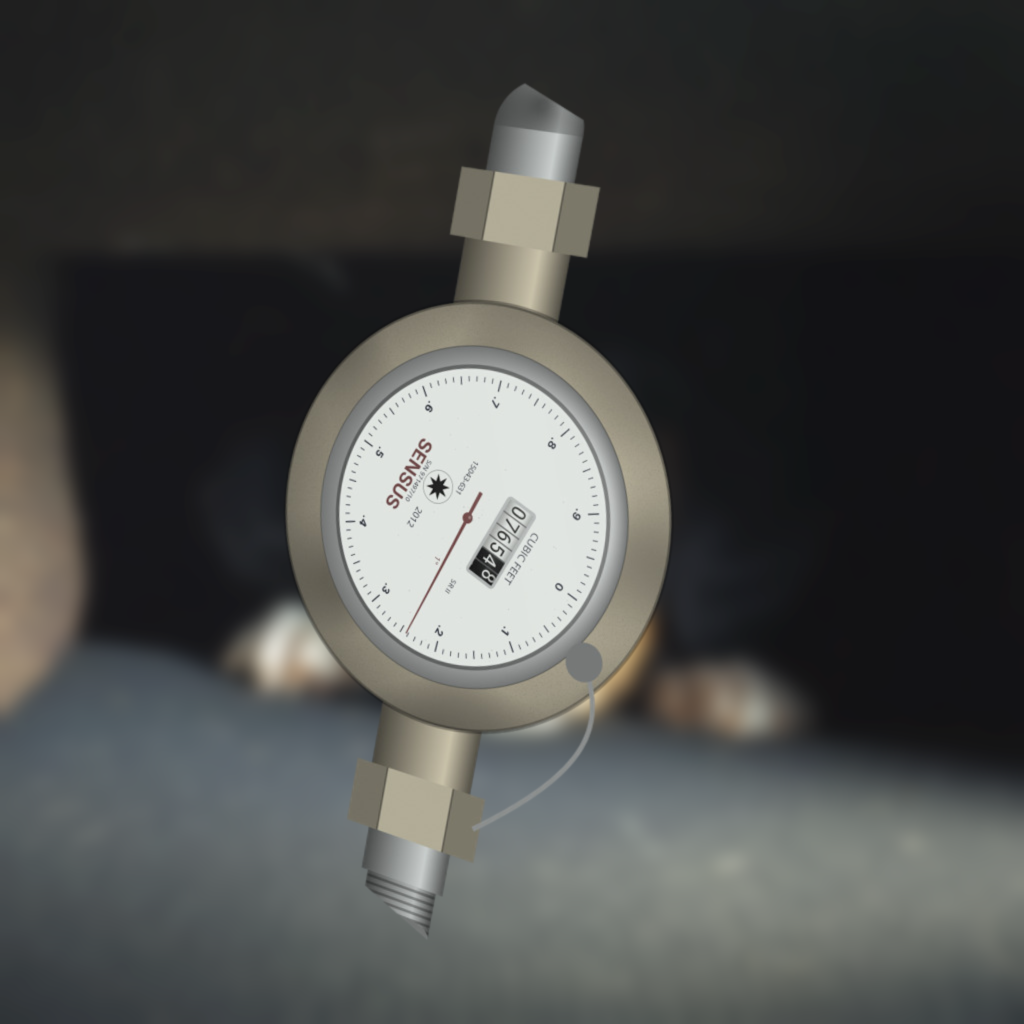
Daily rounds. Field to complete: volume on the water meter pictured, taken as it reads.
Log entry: 76548.24 ft³
